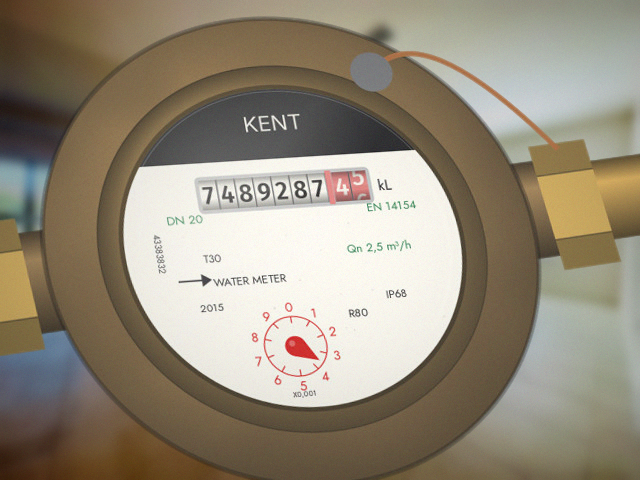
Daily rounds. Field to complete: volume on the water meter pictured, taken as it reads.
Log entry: 7489287.453 kL
